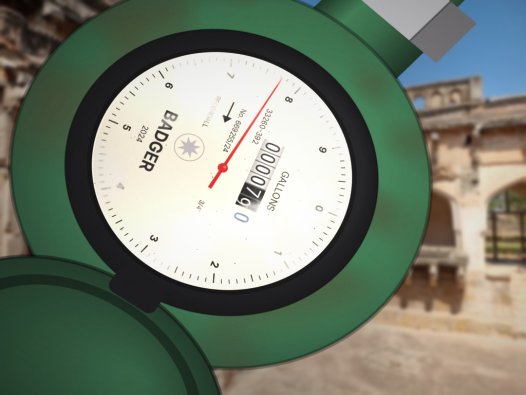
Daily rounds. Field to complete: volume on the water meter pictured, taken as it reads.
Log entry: 787.7 gal
